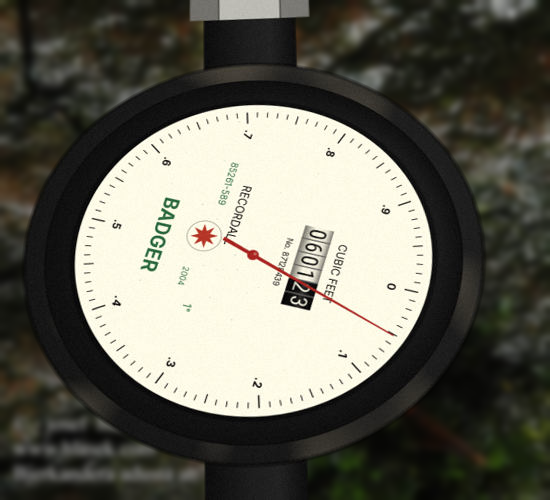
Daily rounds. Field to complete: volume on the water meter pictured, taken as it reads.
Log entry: 60123.05 ft³
